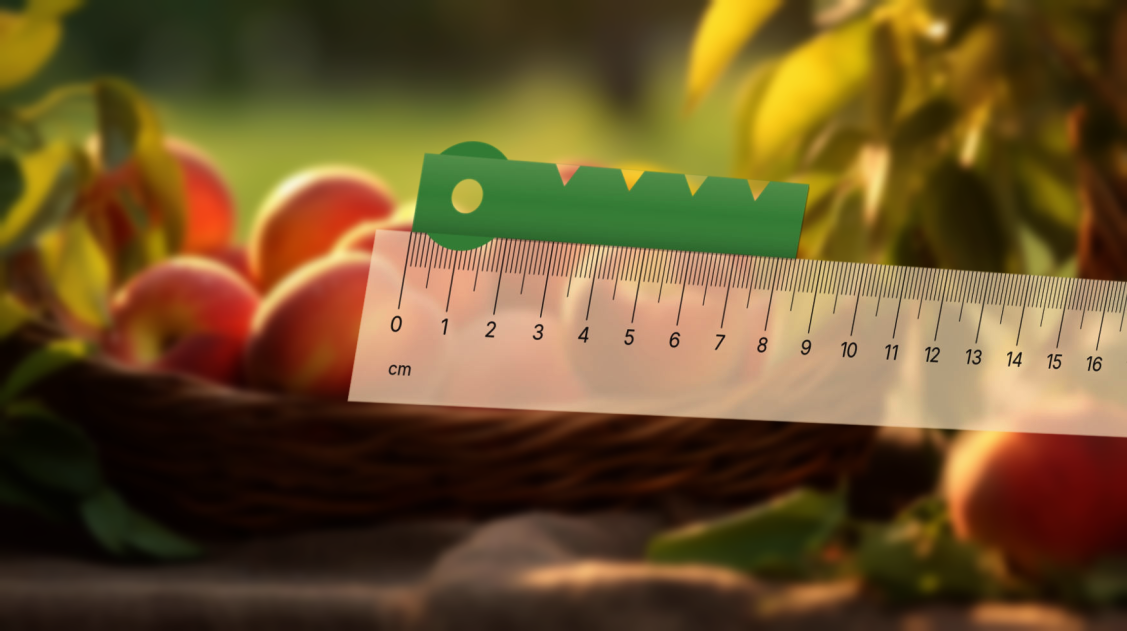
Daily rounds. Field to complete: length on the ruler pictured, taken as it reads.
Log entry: 8.4 cm
